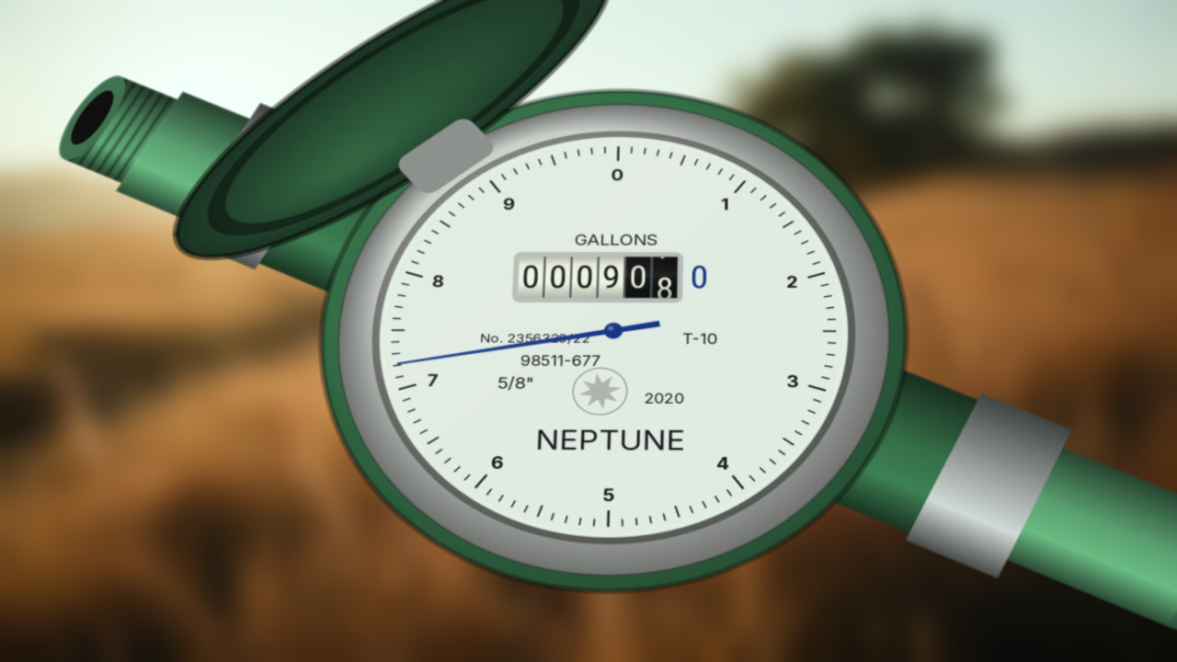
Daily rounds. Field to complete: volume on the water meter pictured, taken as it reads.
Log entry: 9077.2 gal
